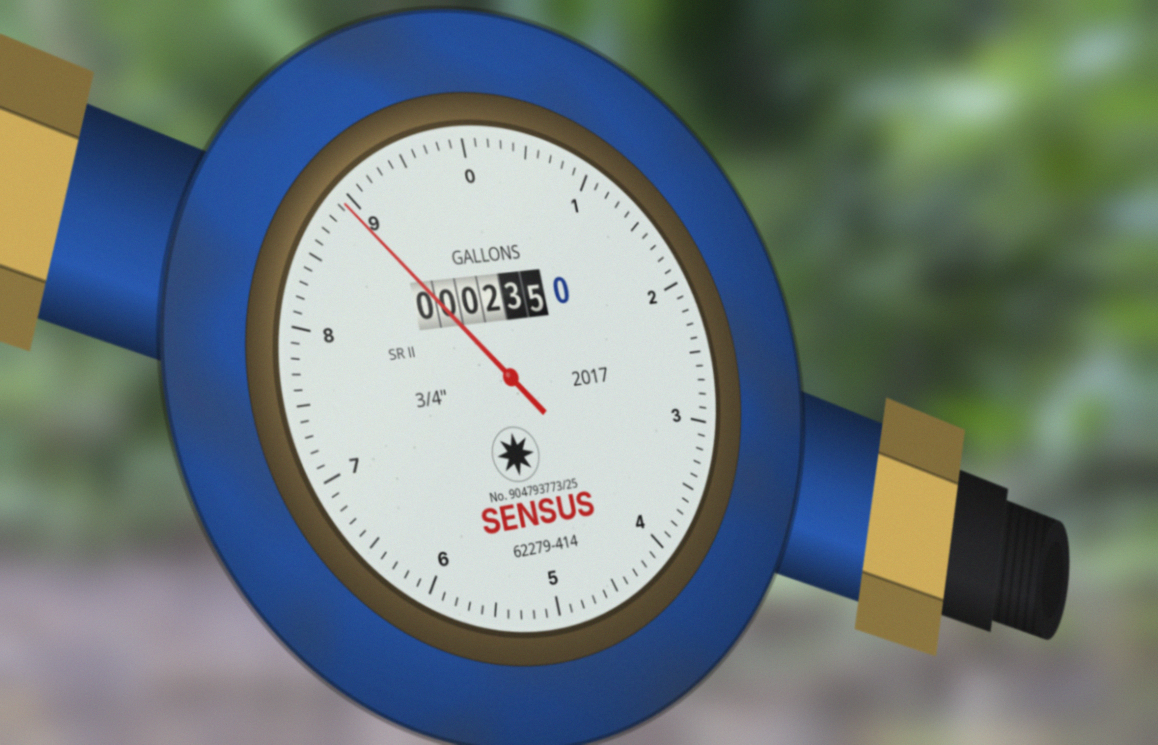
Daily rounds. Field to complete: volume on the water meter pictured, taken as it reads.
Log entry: 2348.9 gal
